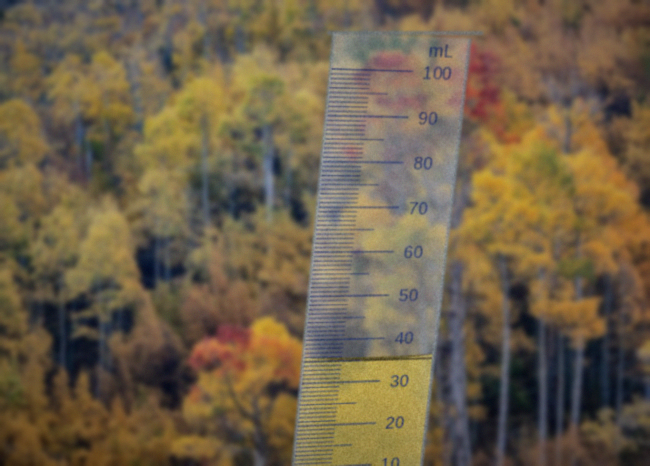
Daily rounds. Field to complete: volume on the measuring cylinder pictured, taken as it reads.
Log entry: 35 mL
